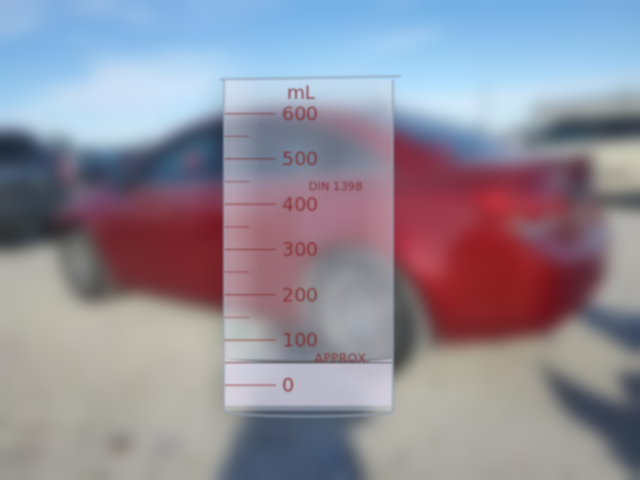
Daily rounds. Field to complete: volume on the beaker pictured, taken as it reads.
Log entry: 50 mL
